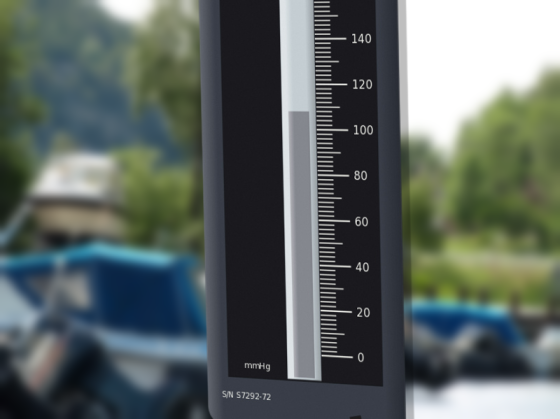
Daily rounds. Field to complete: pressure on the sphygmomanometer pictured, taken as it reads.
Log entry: 108 mmHg
